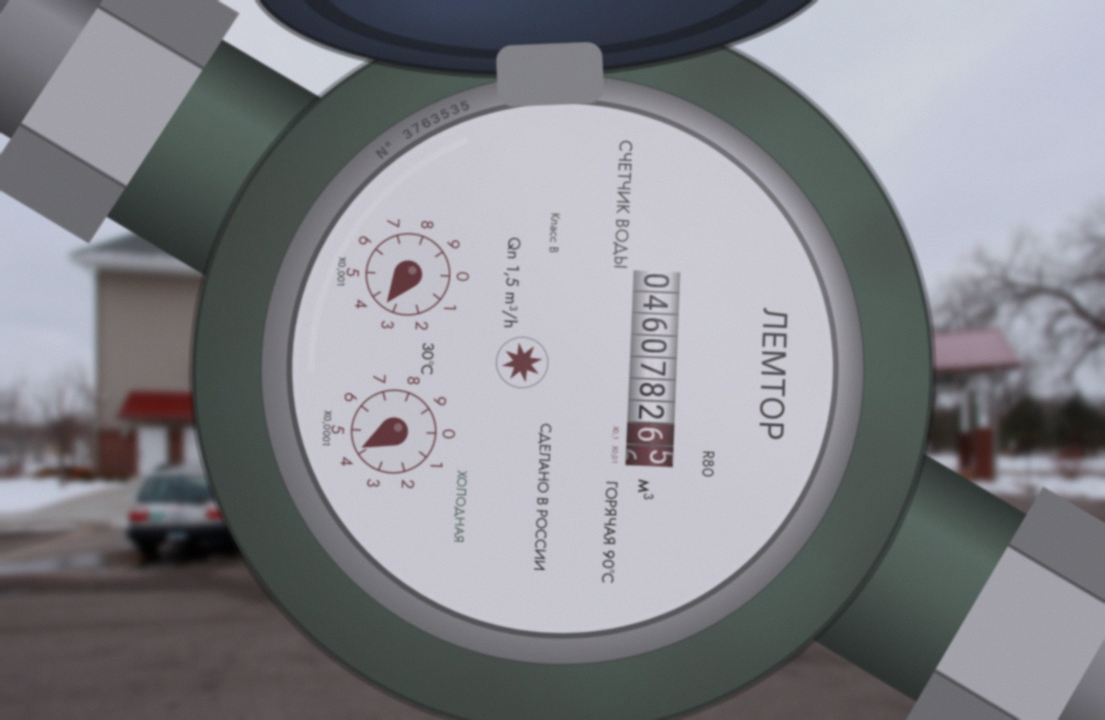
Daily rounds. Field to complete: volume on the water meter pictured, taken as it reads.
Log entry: 460782.6534 m³
